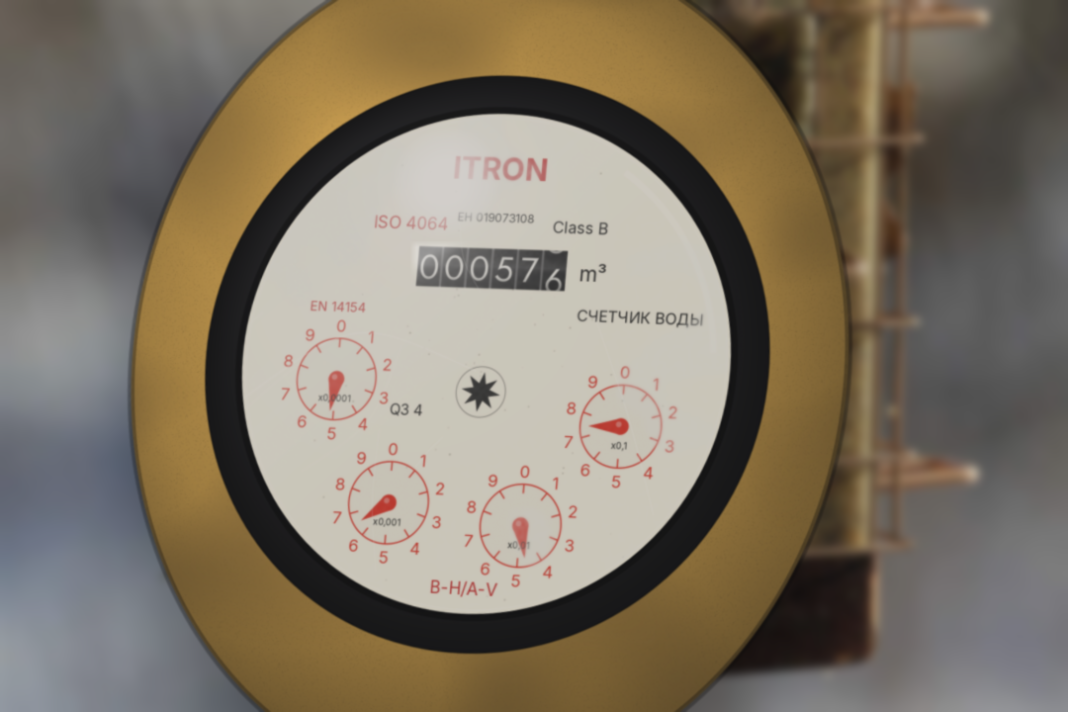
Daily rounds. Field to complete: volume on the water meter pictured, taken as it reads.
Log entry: 575.7465 m³
